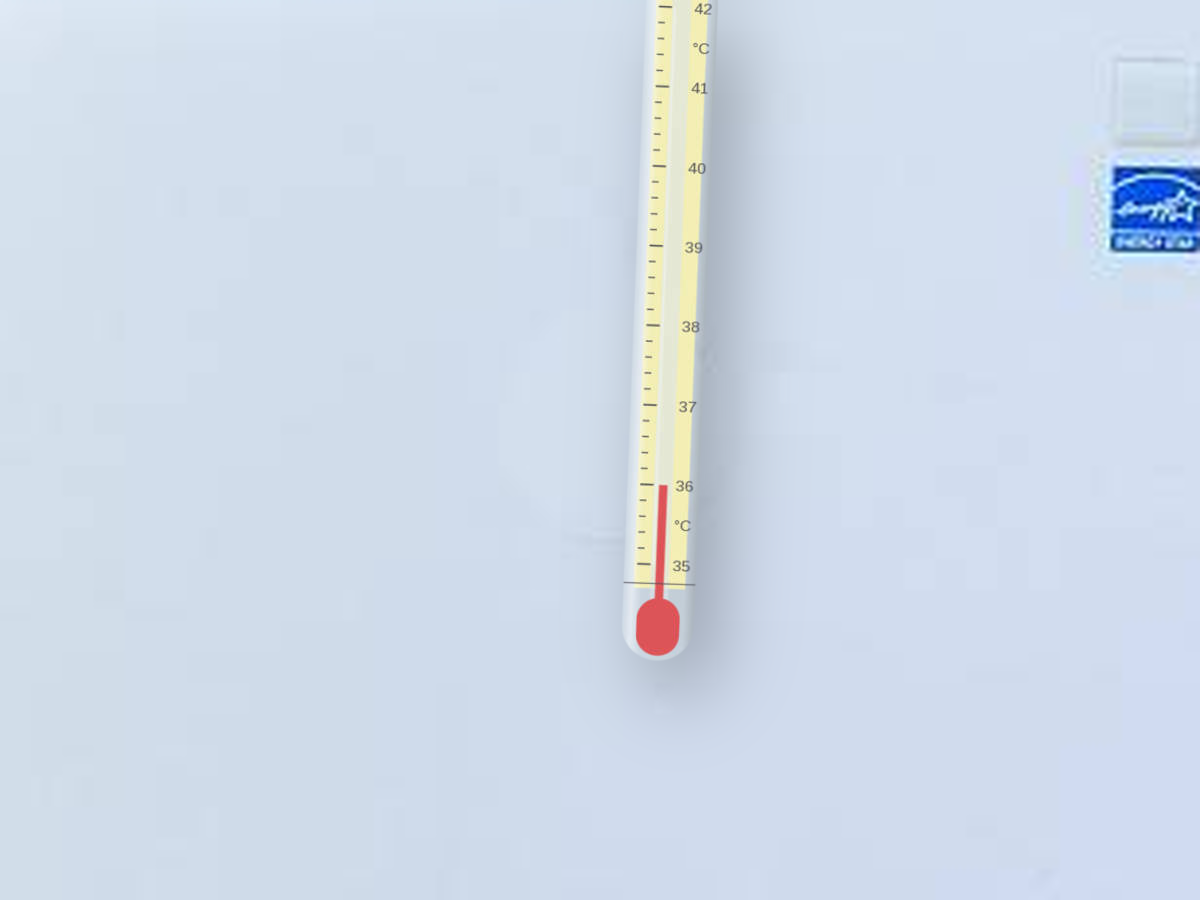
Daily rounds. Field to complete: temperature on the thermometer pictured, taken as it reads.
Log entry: 36 °C
